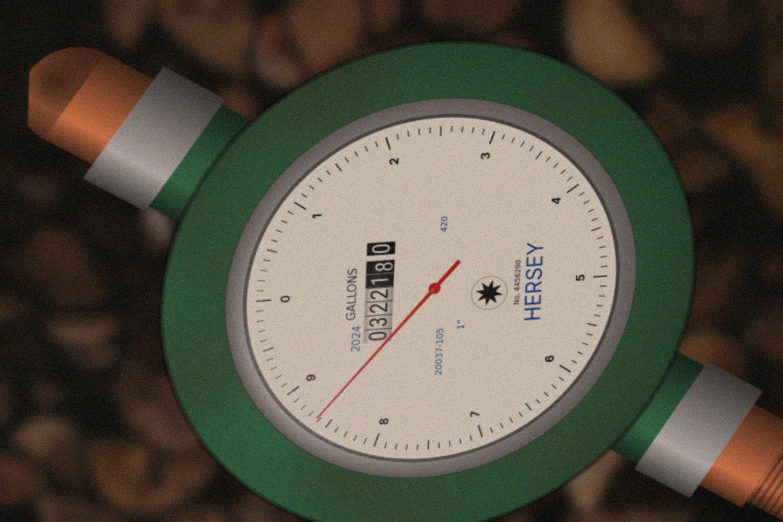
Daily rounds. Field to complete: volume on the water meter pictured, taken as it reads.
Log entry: 322178.6 gal
